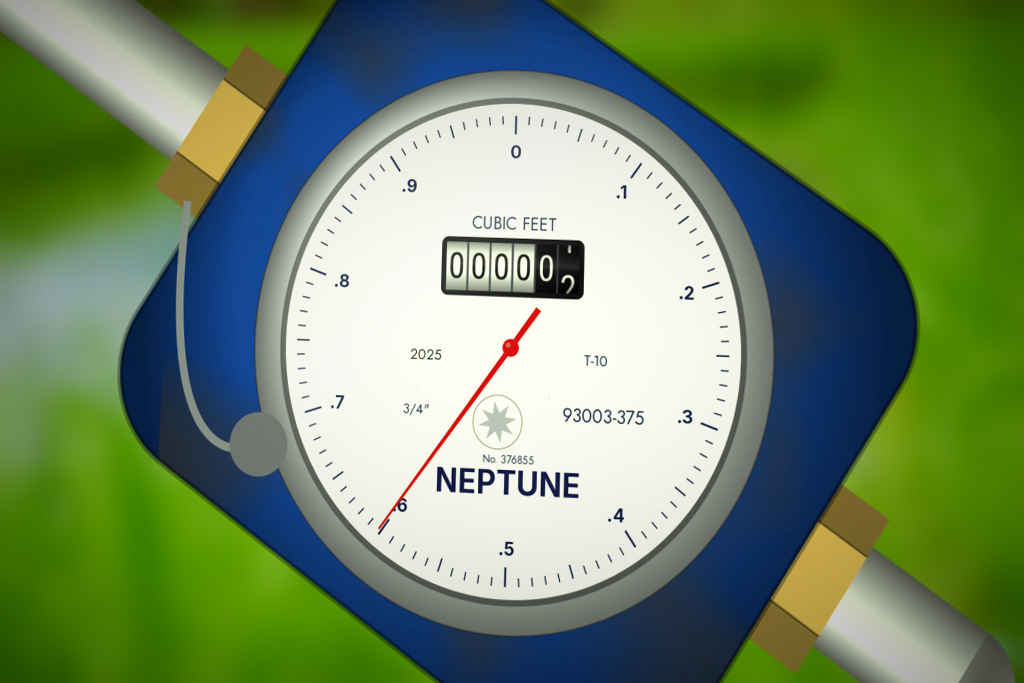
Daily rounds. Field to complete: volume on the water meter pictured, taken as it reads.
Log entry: 1.60 ft³
